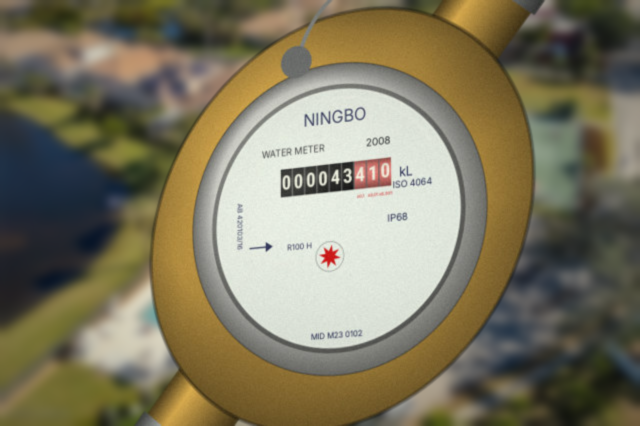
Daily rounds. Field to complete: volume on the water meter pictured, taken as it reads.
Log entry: 43.410 kL
